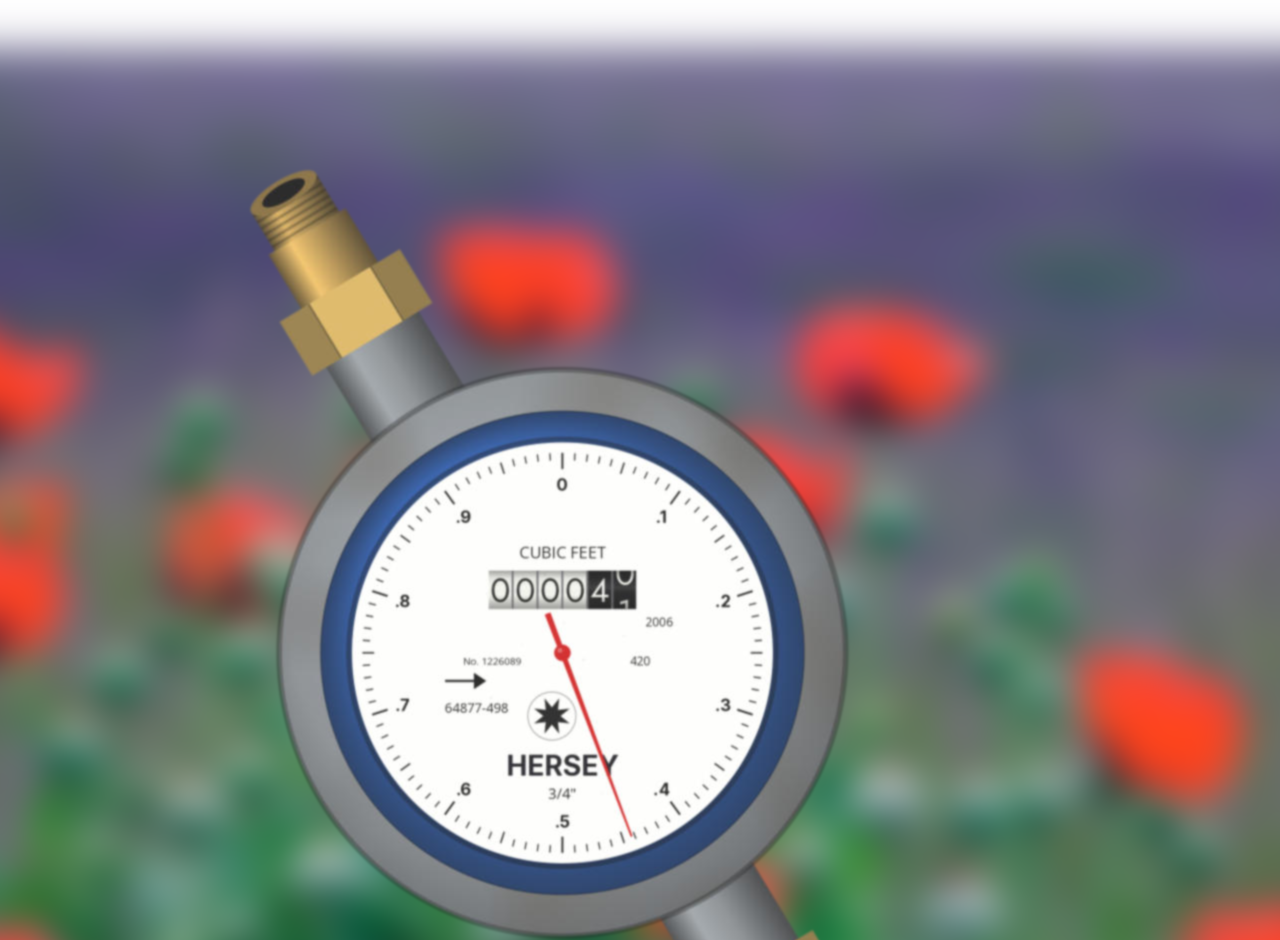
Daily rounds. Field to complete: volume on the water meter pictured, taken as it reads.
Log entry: 40.44 ft³
